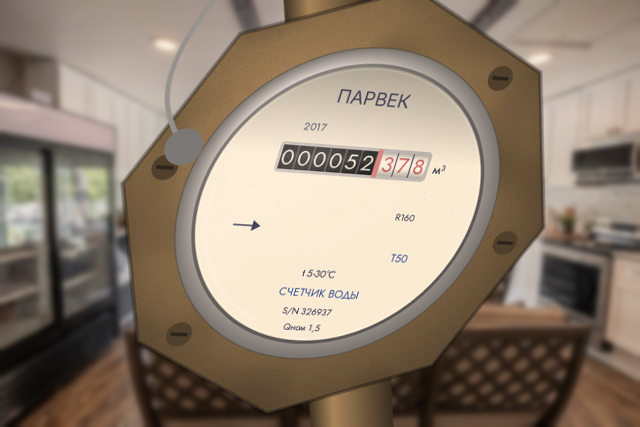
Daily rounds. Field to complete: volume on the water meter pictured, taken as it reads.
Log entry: 52.378 m³
